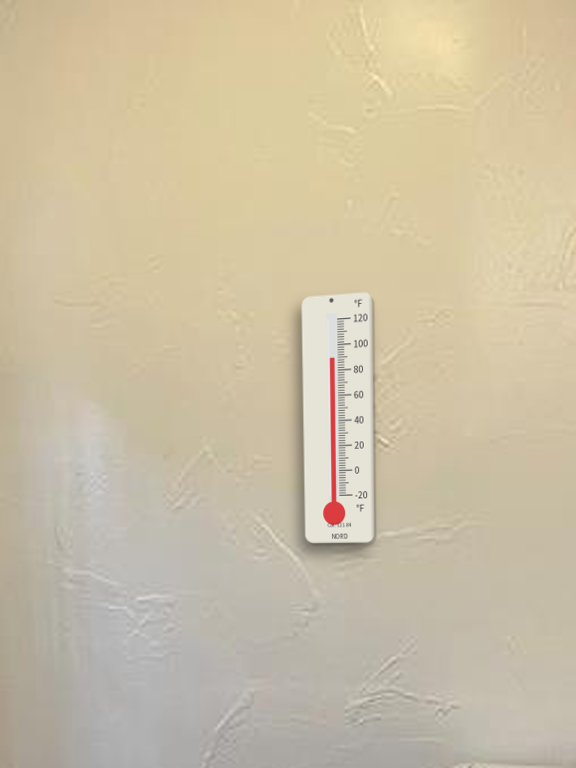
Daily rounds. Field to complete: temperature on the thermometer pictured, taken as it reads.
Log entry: 90 °F
